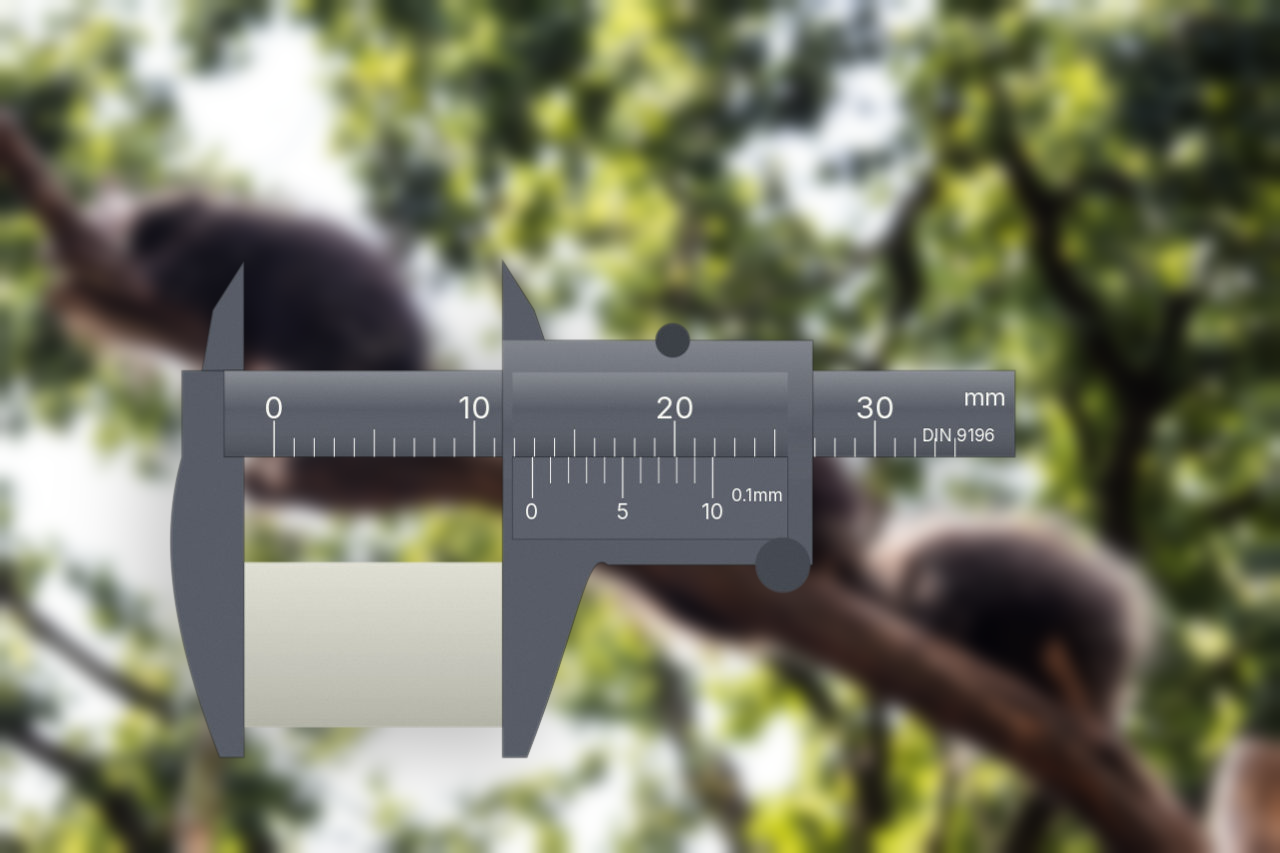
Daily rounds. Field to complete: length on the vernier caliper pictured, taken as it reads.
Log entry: 12.9 mm
